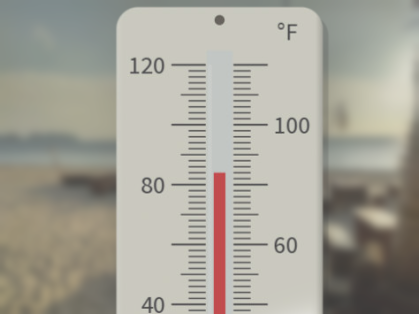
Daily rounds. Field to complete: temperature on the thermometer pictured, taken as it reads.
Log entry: 84 °F
